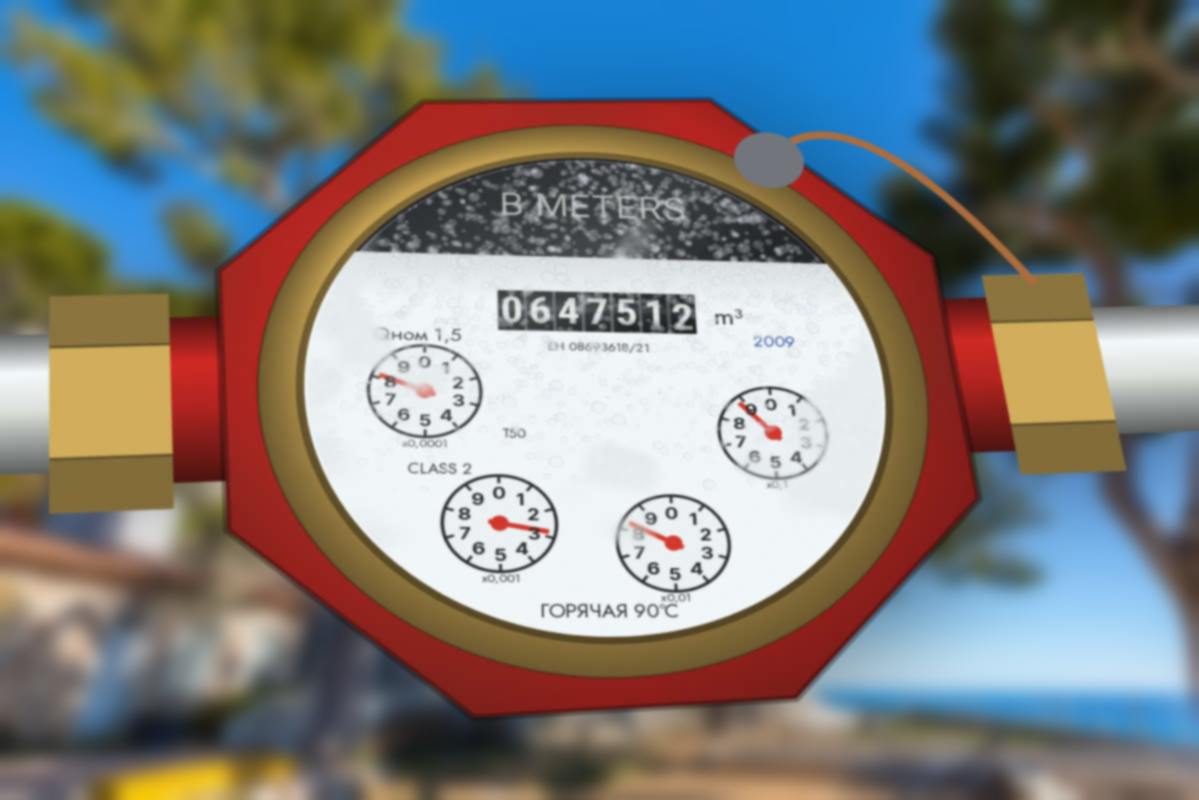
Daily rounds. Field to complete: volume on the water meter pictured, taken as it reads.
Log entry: 647511.8828 m³
